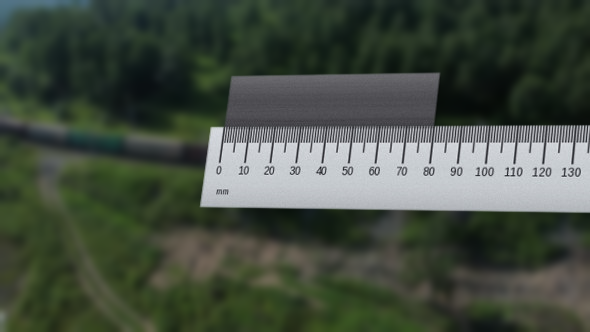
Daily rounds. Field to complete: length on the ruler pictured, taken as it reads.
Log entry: 80 mm
